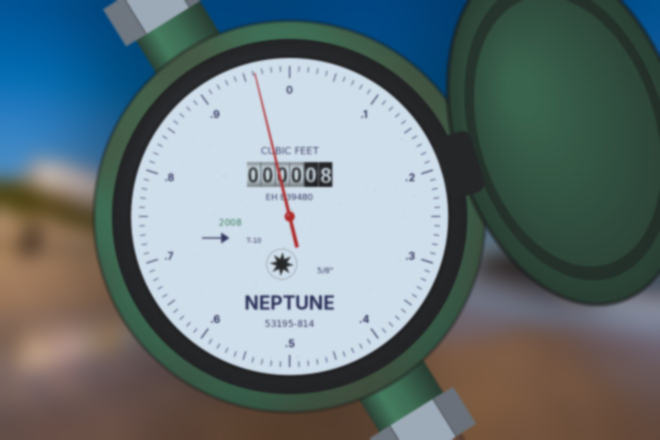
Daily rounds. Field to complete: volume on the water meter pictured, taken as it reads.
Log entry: 7.96 ft³
